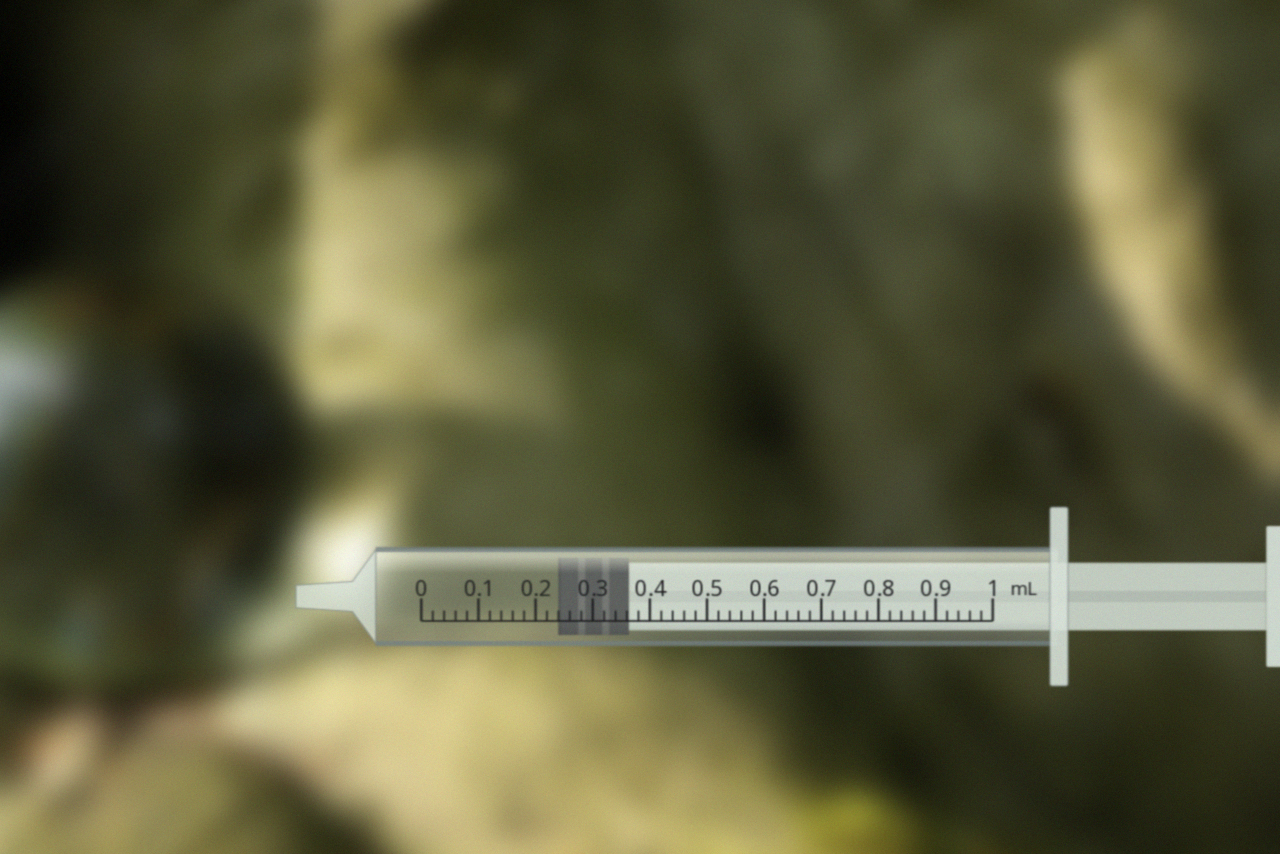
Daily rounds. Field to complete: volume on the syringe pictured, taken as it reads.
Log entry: 0.24 mL
